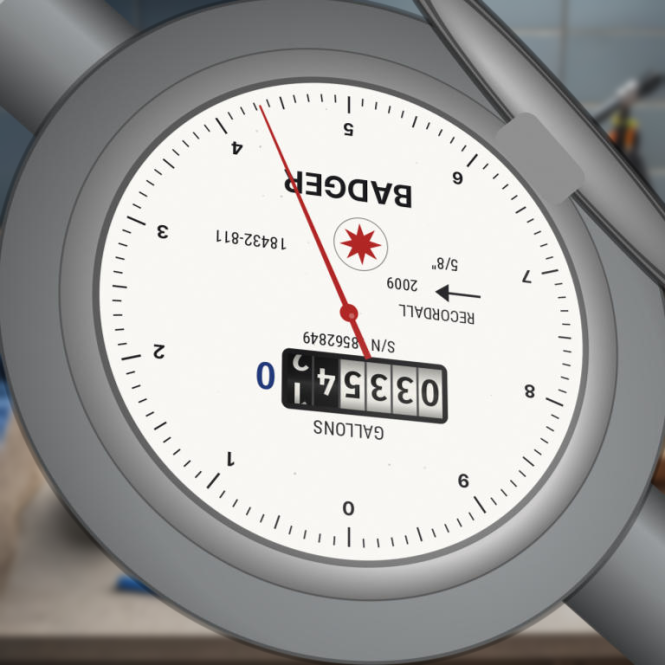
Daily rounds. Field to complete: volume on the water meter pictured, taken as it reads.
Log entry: 335414.3 gal
